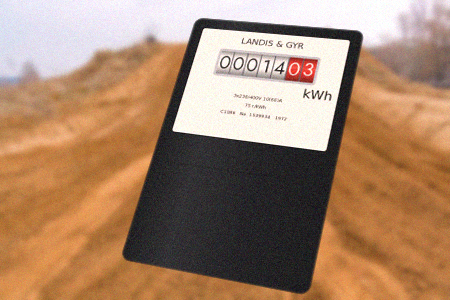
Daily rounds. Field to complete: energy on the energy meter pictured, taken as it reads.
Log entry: 14.03 kWh
